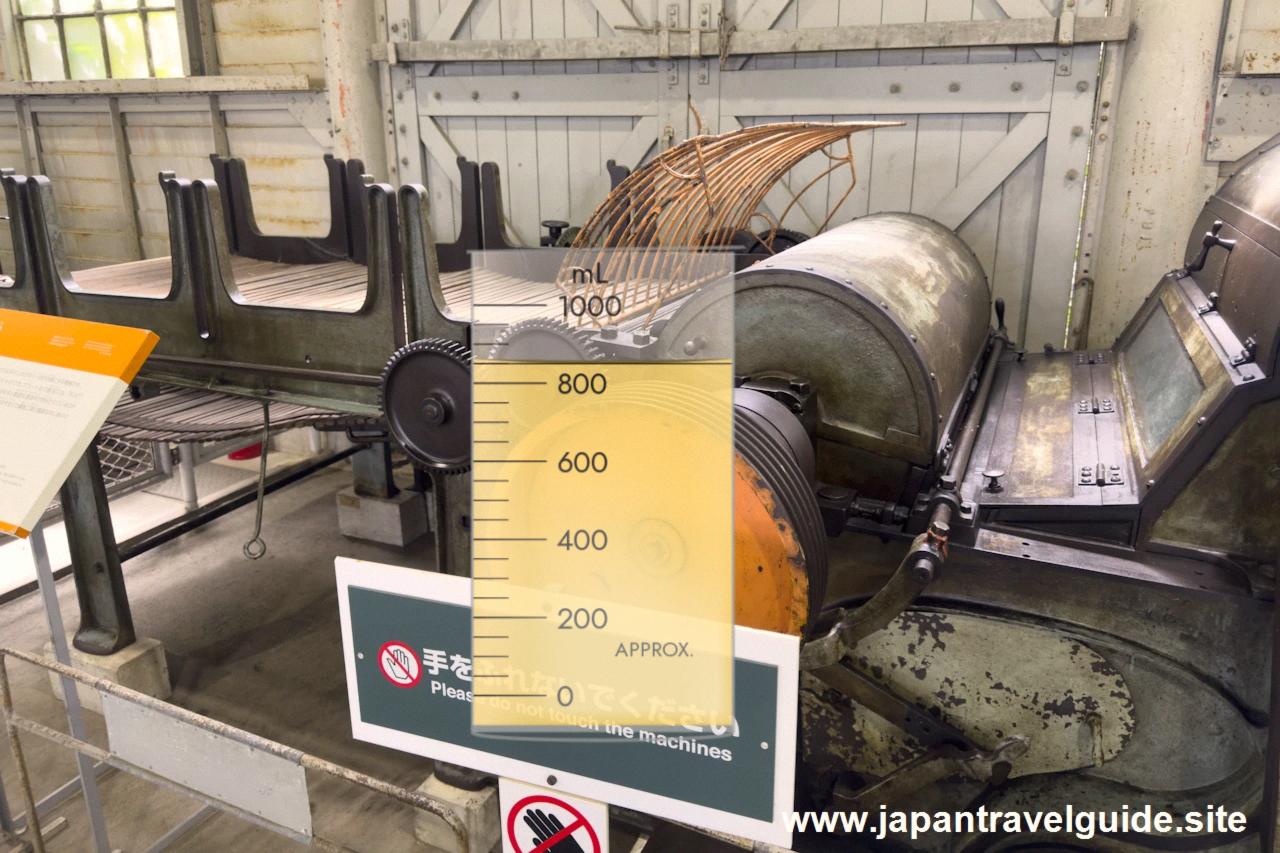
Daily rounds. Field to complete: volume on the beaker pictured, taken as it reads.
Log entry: 850 mL
